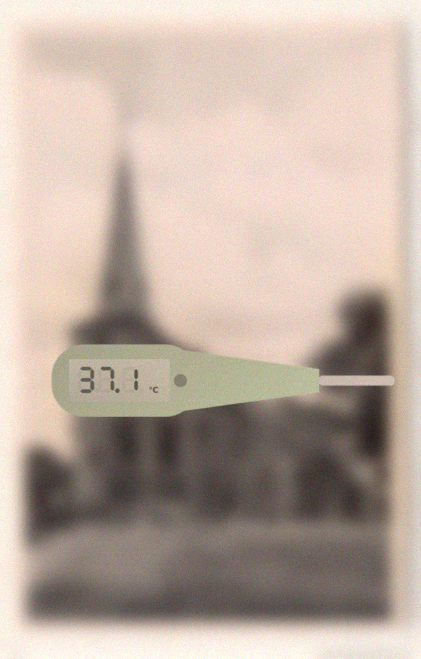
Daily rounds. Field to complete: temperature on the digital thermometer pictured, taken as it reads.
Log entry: 37.1 °C
